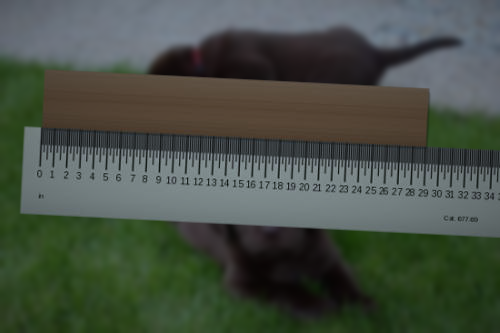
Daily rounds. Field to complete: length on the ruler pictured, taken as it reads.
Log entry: 29 in
